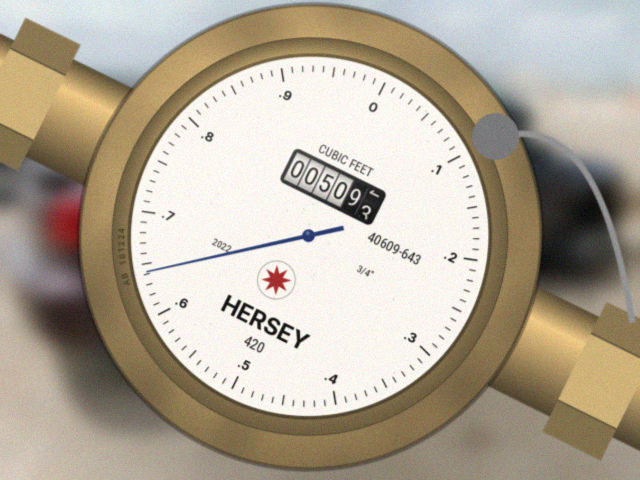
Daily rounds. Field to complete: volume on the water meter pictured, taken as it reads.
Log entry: 5092.64 ft³
